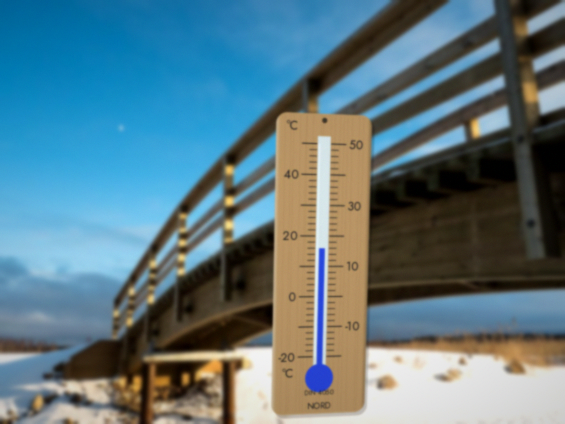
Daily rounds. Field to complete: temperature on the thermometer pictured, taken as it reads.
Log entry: 16 °C
